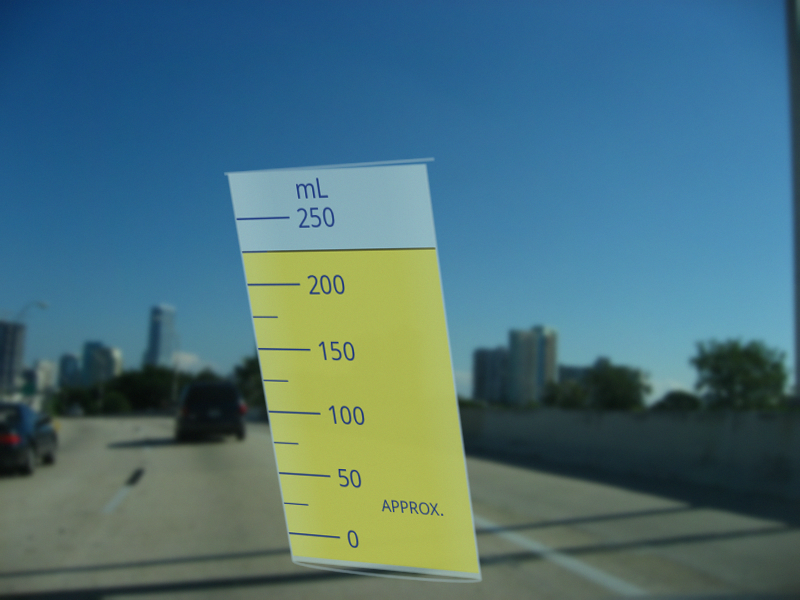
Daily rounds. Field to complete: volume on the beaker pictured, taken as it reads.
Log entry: 225 mL
